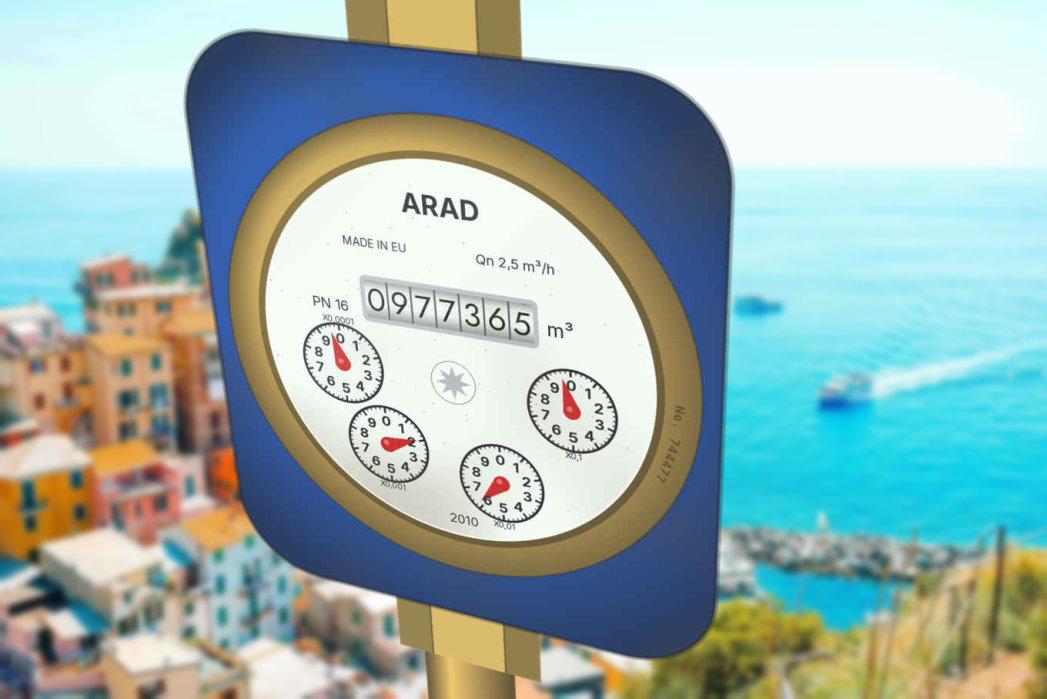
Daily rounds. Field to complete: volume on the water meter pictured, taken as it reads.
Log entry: 977364.9619 m³
